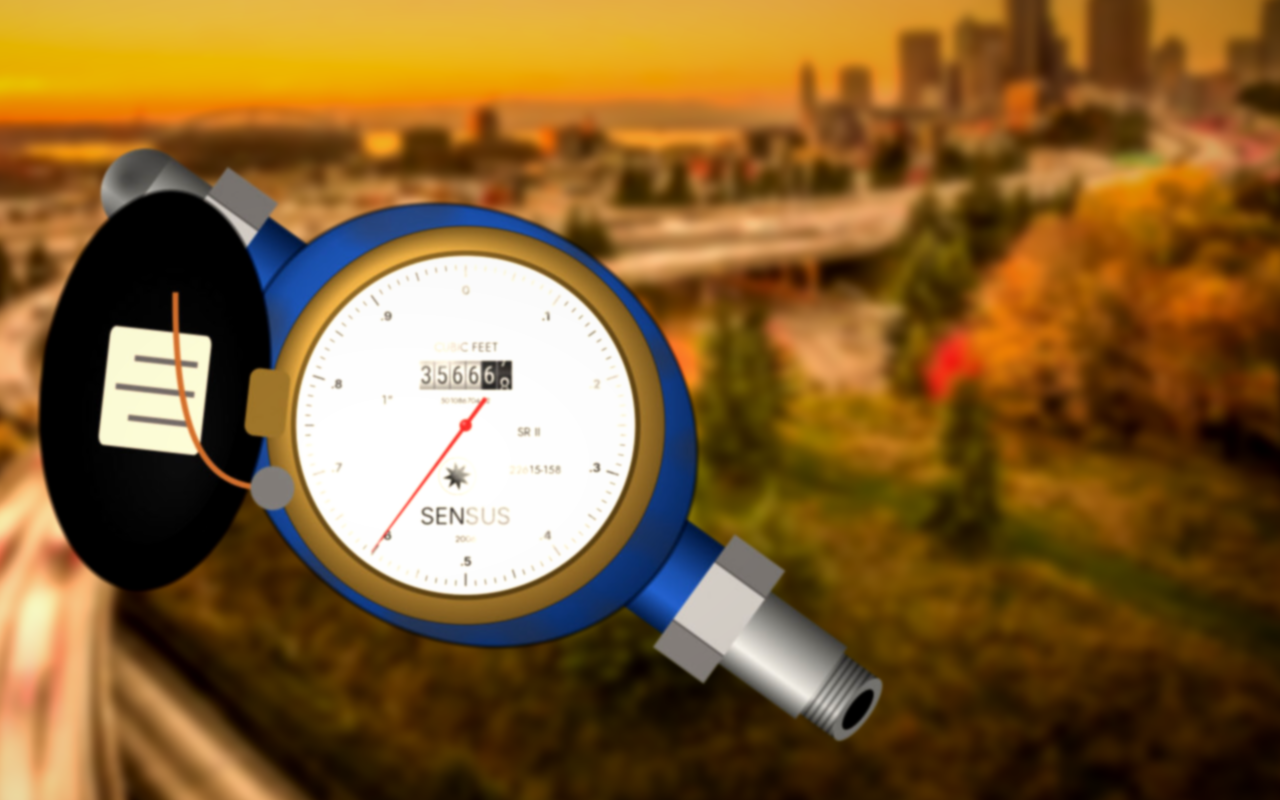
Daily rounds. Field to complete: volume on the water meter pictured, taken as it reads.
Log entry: 356667.60 ft³
